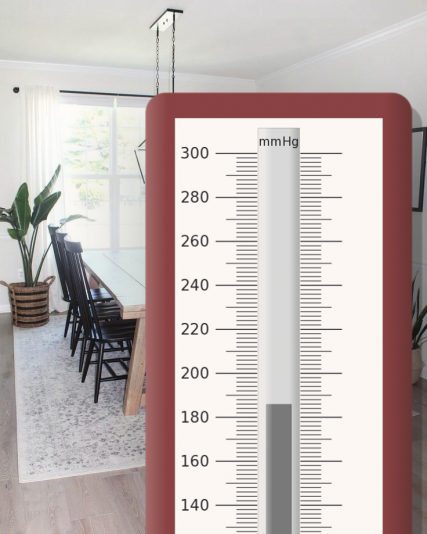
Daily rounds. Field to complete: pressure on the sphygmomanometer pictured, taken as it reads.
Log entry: 186 mmHg
